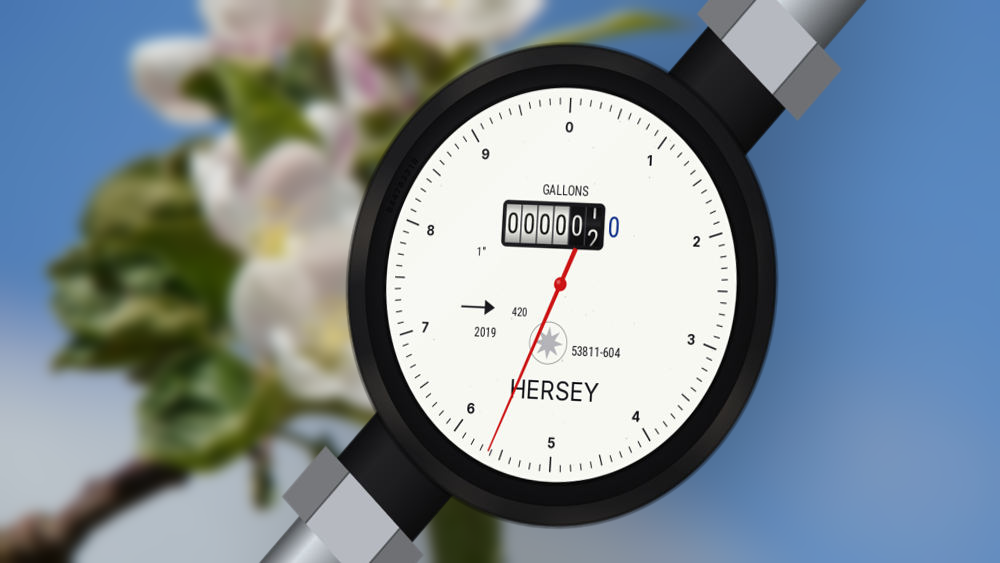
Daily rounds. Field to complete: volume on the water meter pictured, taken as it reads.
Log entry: 15.6 gal
